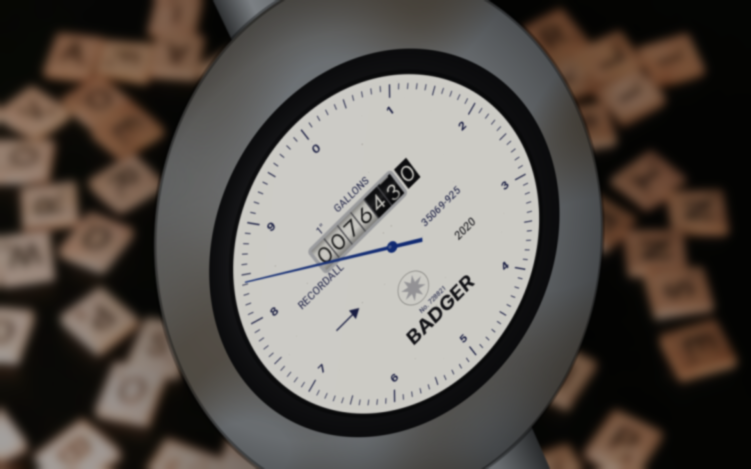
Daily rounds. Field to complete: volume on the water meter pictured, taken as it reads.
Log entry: 76428.4 gal
